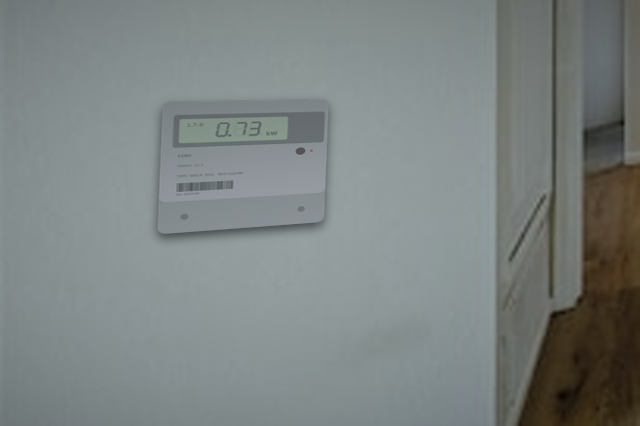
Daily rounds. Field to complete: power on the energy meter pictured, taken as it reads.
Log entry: 0.73 kW
